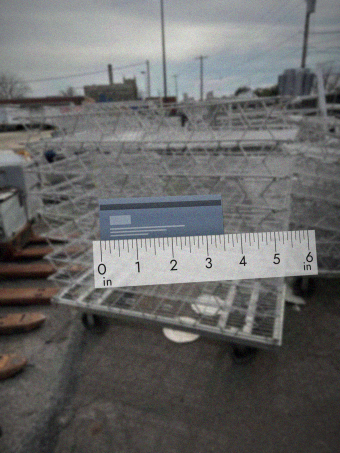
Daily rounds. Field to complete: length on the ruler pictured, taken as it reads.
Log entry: 3.5 in
